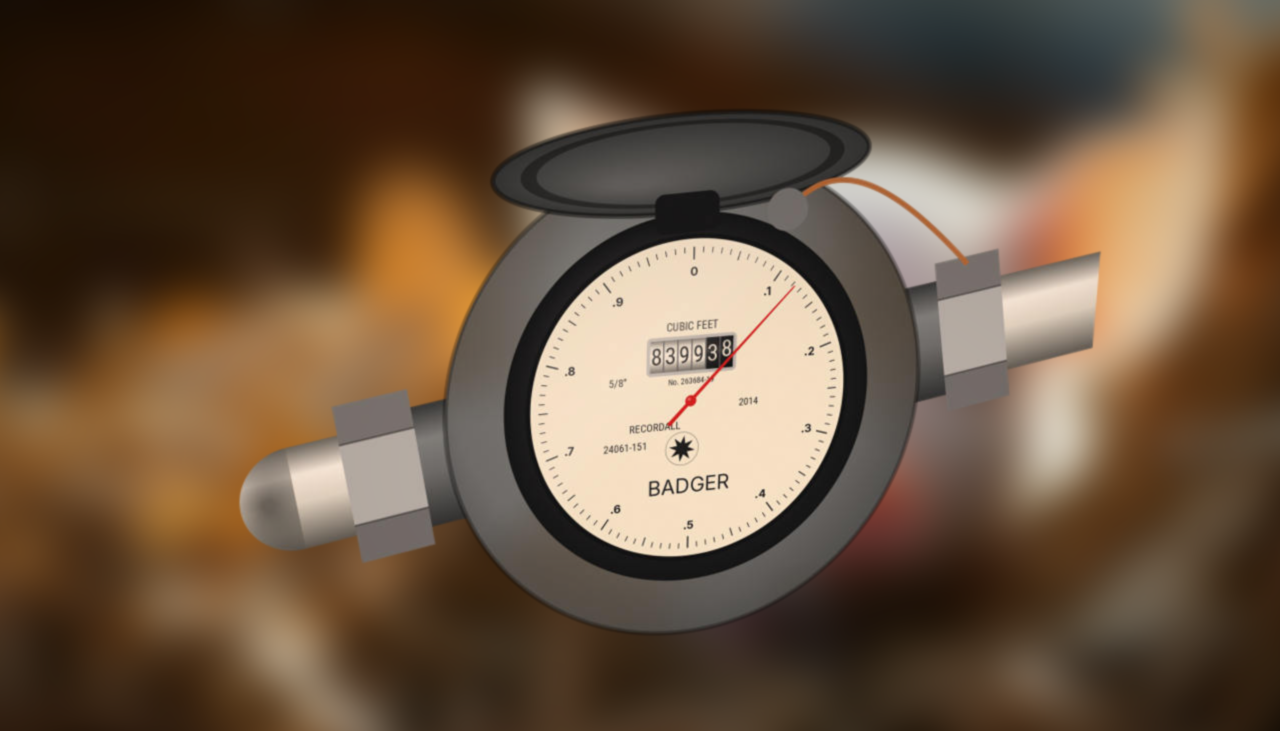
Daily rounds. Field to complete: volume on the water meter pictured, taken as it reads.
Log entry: 839938.12 ft³
